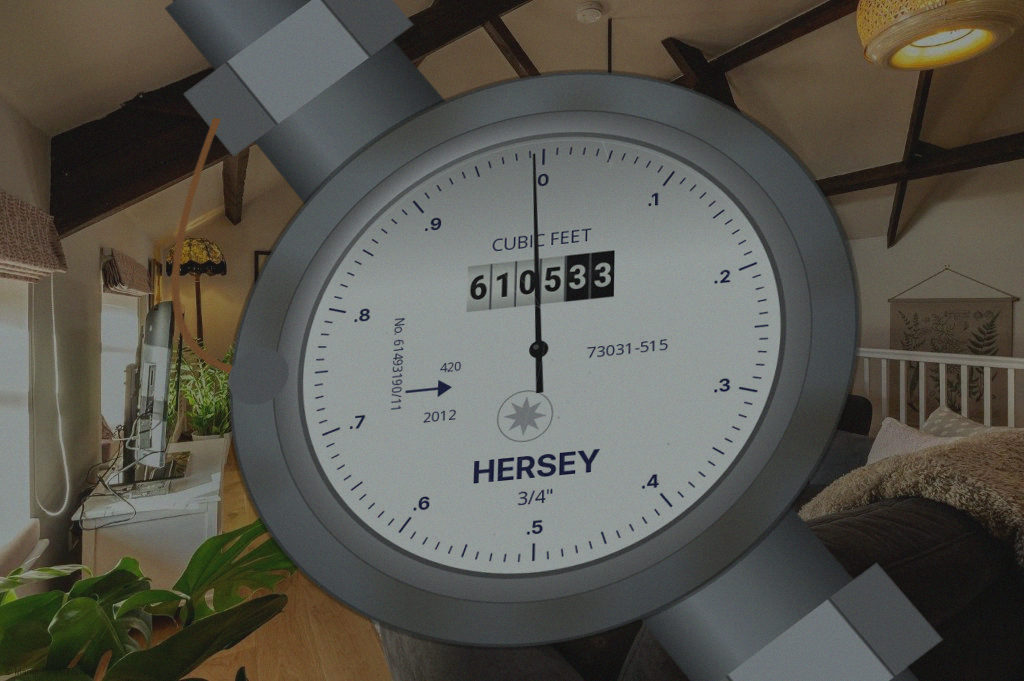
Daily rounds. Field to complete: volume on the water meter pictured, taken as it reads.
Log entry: 610532.99 ft³
